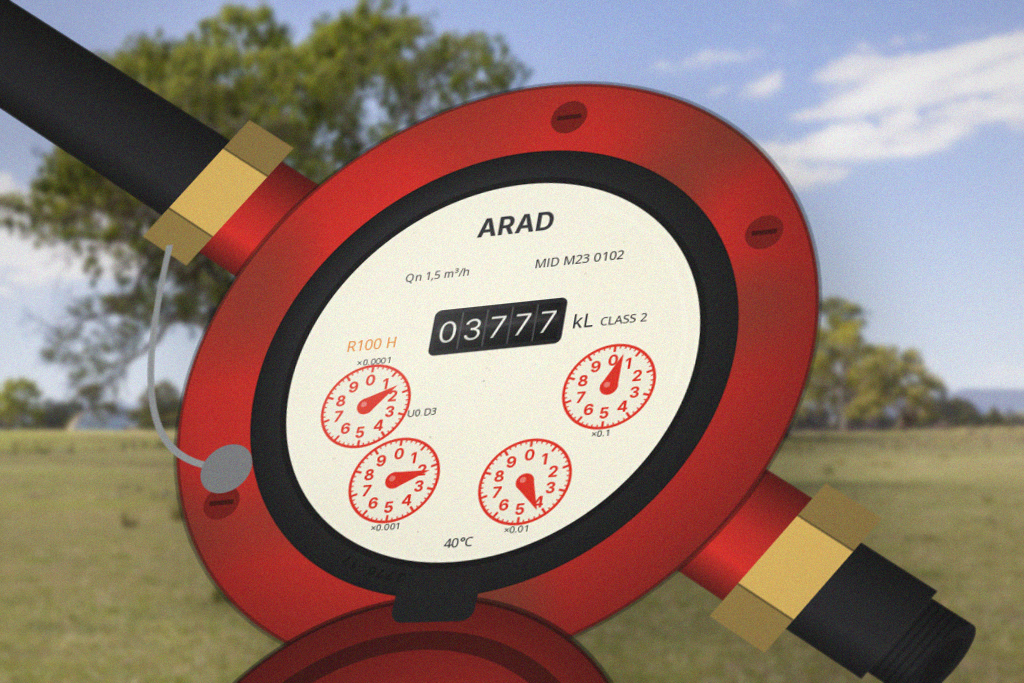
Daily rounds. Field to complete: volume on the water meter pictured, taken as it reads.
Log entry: 3777.0421 kL
